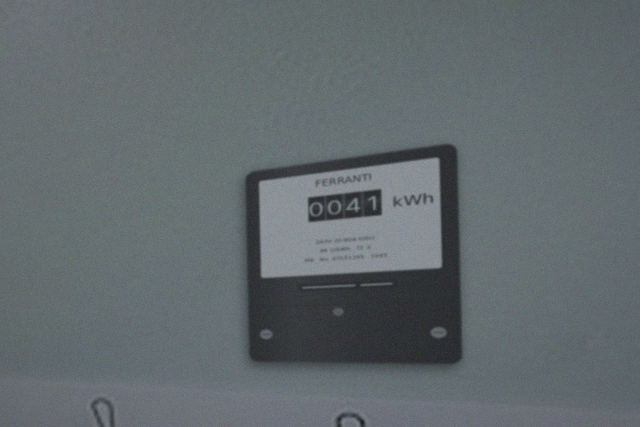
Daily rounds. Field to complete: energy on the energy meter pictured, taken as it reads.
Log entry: 41 kWh
